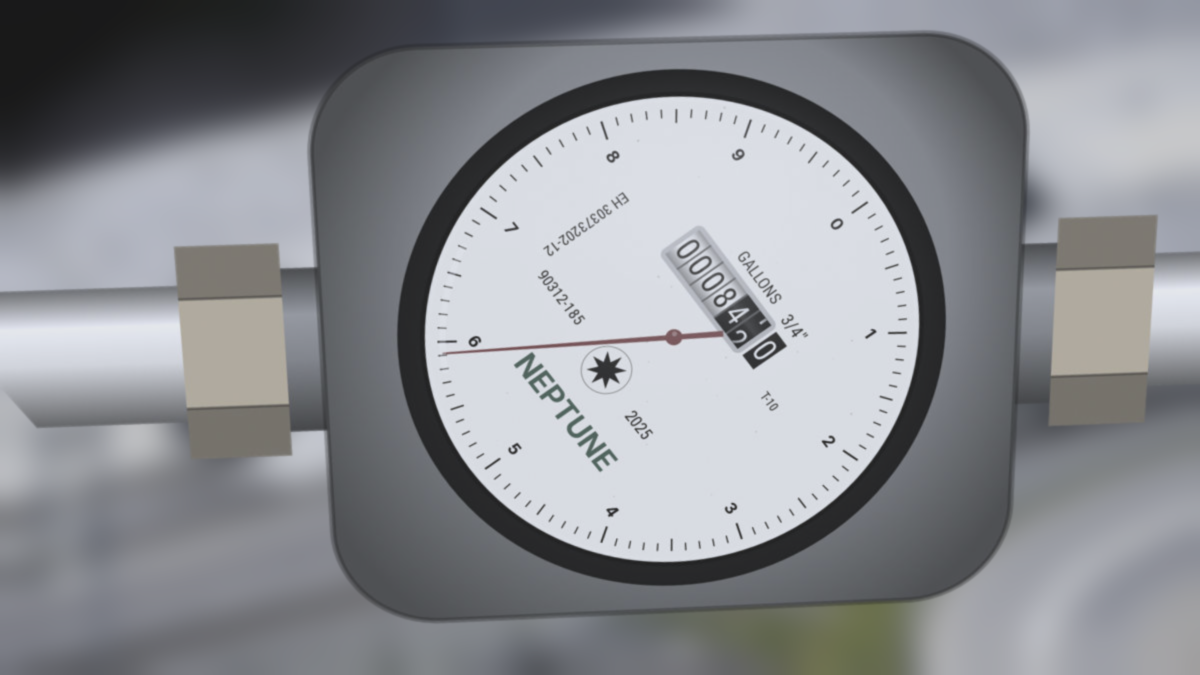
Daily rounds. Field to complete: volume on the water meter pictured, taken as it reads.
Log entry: 8415.9 gal
